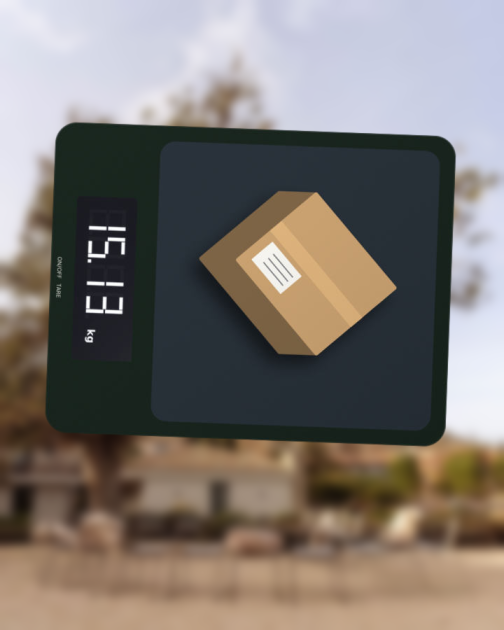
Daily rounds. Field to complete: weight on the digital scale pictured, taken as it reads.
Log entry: 15.13 kg
